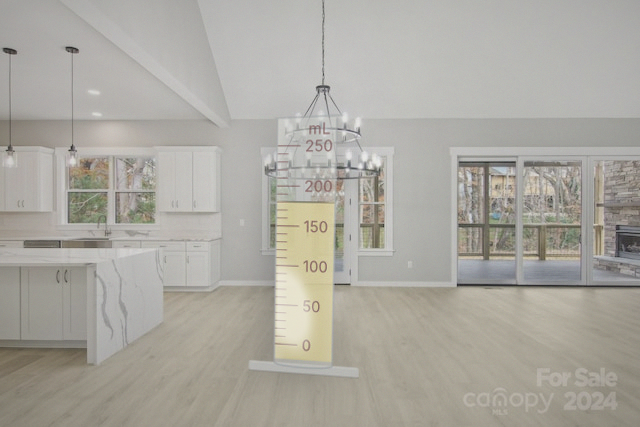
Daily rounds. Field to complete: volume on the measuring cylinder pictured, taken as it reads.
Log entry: 180 mL
